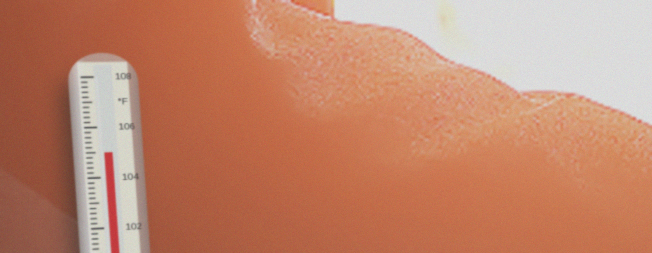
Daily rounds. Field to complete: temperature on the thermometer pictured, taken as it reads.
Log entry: 105 °F
